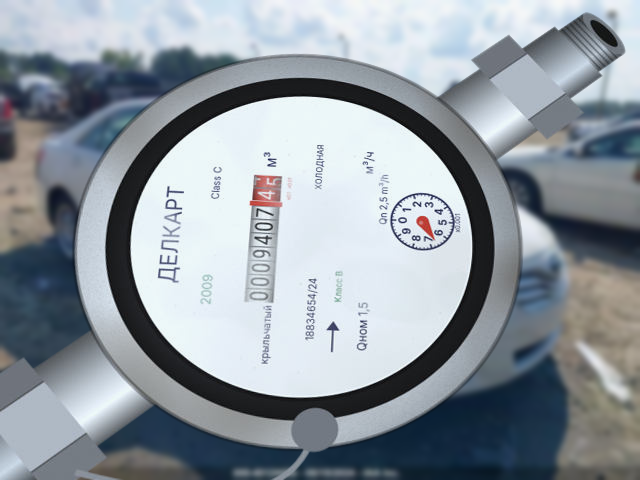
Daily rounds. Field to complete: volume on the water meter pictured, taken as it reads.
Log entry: 9407.446 m³
